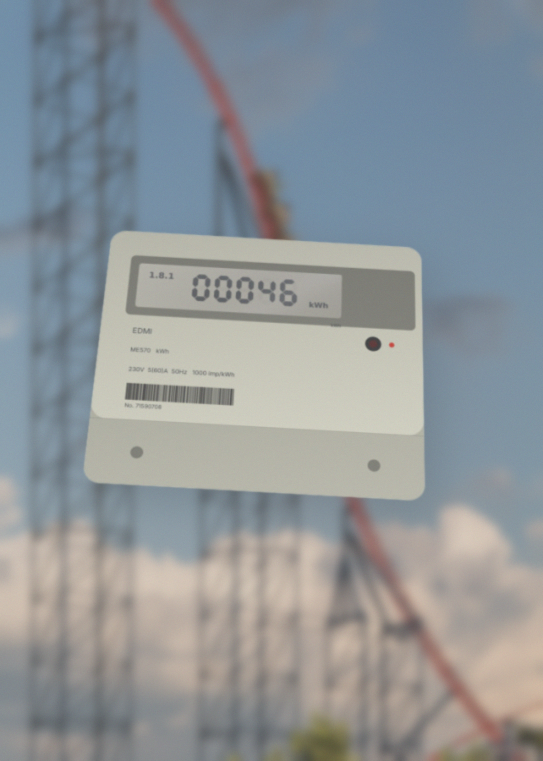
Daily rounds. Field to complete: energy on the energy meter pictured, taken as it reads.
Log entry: 46 kWh
